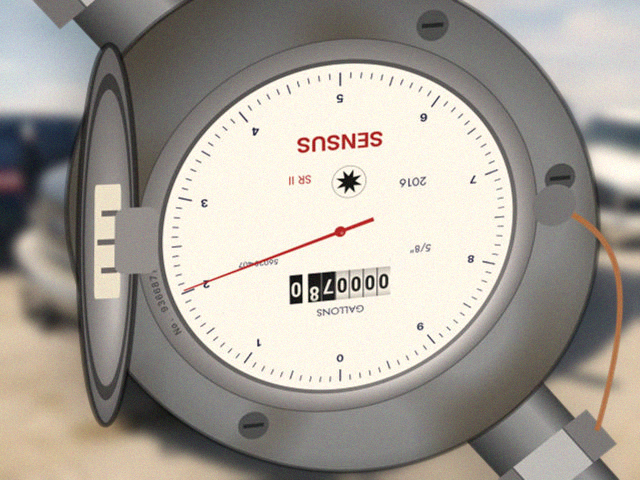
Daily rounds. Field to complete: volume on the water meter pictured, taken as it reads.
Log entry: 782.0 gal
